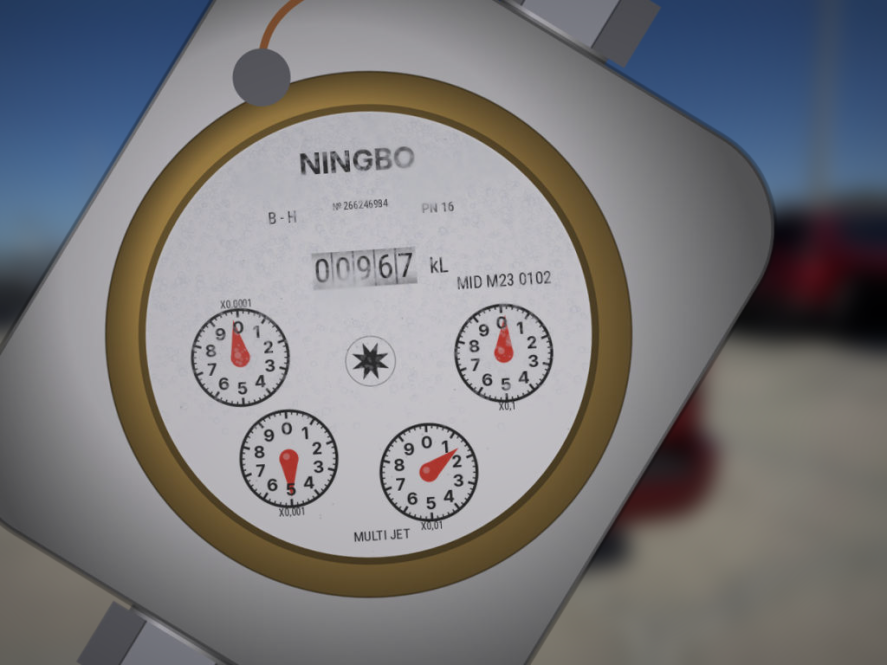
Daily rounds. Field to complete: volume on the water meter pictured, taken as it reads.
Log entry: 967.0149 kL
